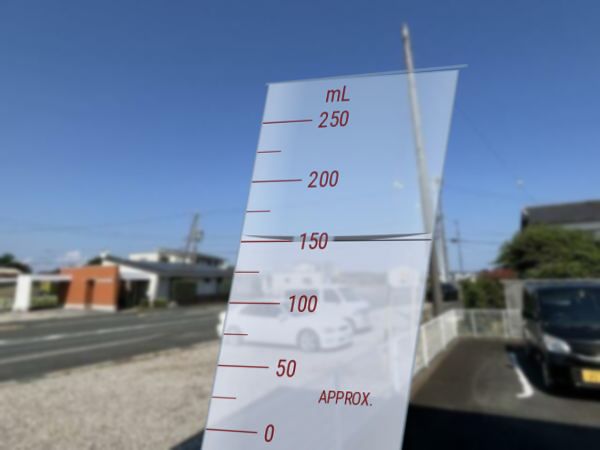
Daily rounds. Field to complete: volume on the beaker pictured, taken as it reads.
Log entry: 150 mL
